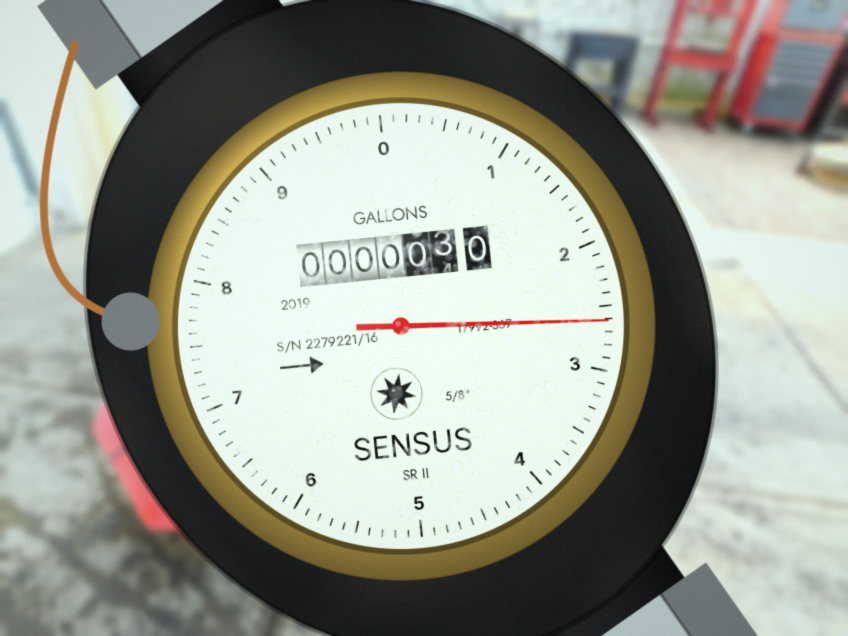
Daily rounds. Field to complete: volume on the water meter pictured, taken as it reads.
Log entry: 32.6 gal
